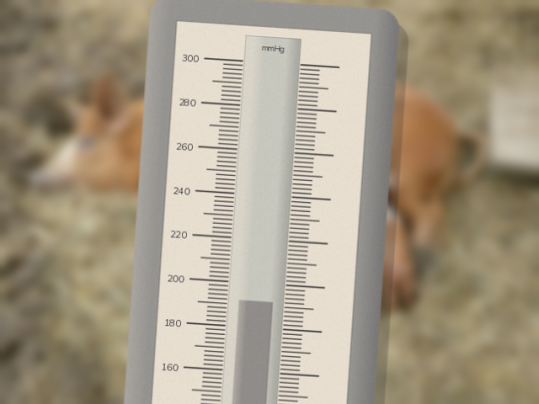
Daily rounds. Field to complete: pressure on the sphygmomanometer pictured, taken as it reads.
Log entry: 192 mmHg
